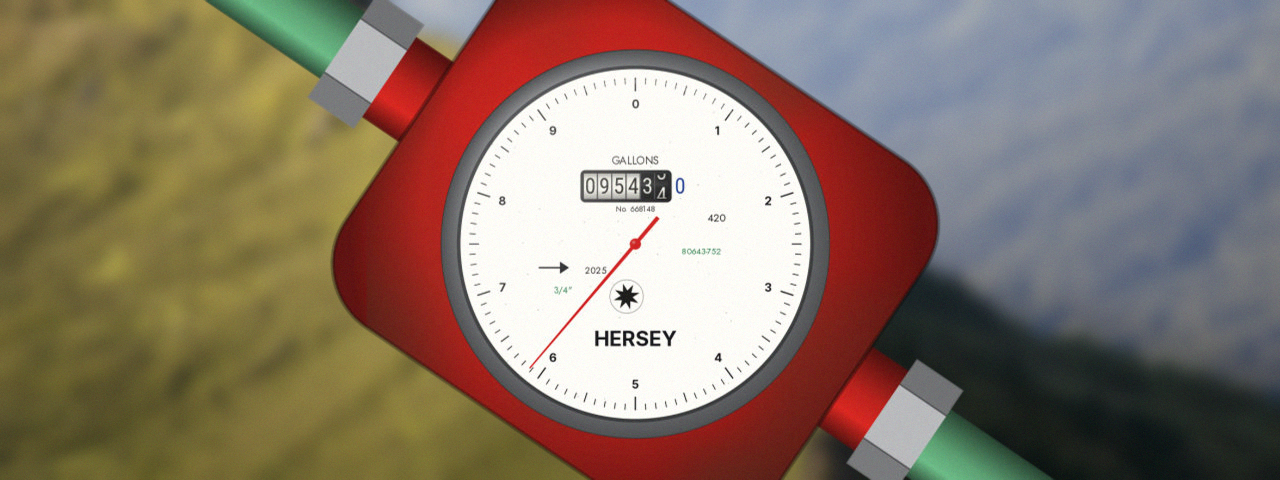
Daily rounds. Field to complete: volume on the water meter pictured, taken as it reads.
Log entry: 954336.1 gal
